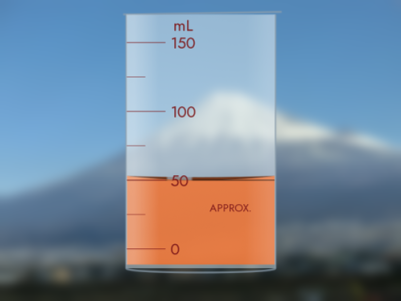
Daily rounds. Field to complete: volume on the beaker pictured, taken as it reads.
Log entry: 50 mL
